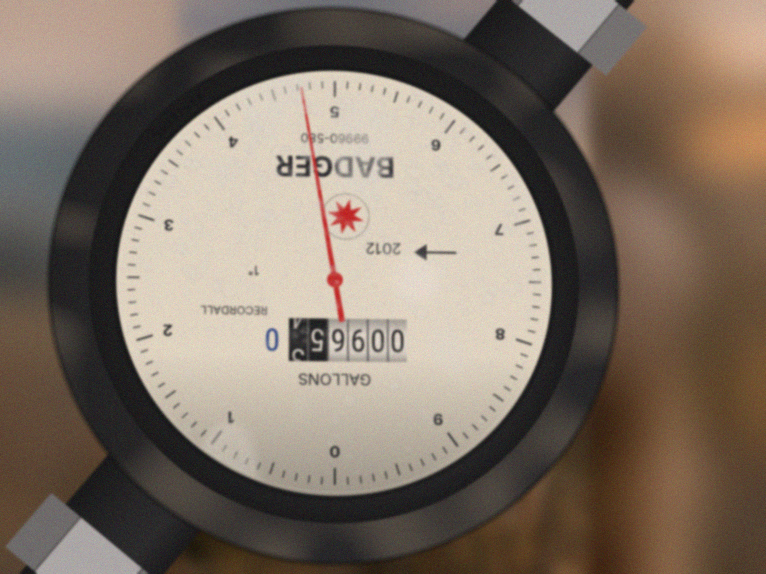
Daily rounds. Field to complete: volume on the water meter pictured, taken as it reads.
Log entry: 96534.7 gal
